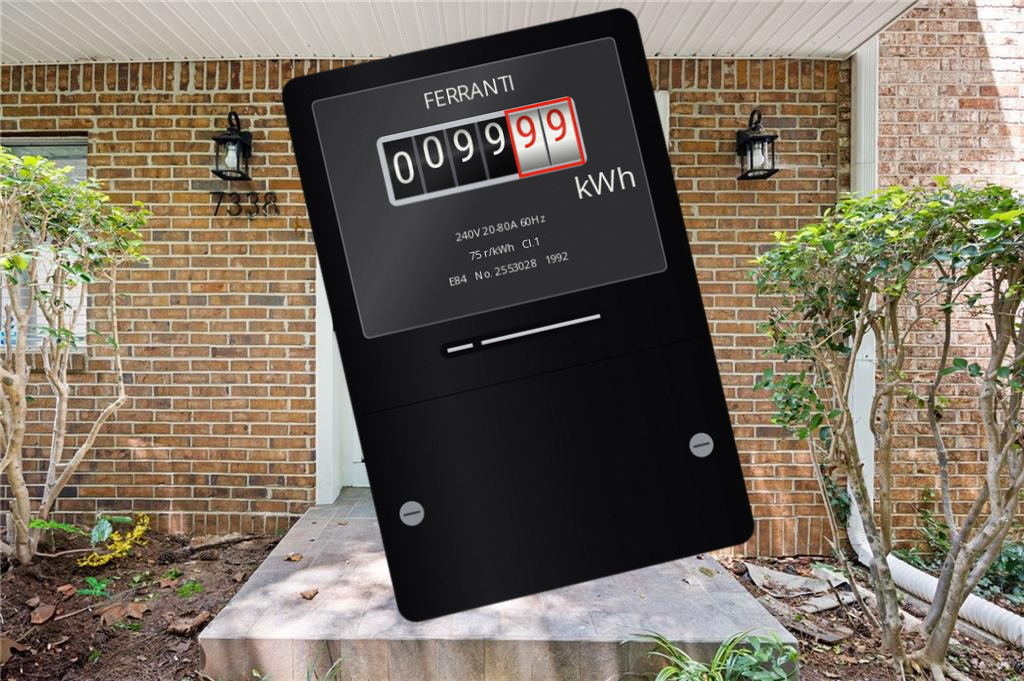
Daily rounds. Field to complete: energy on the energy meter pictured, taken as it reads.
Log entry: 99.99 kWh
